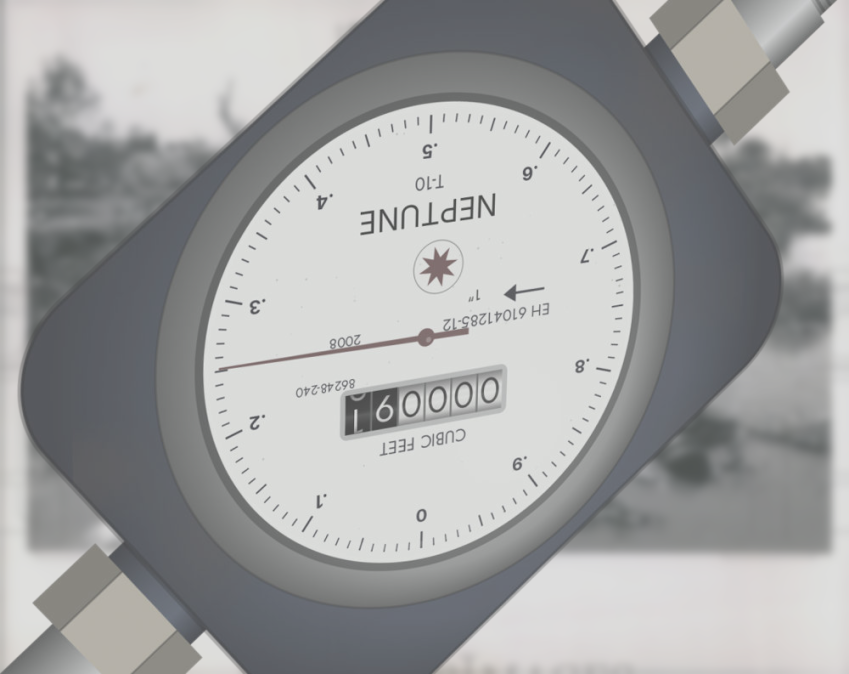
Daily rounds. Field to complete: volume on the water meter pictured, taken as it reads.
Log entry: 91.25 ft³
